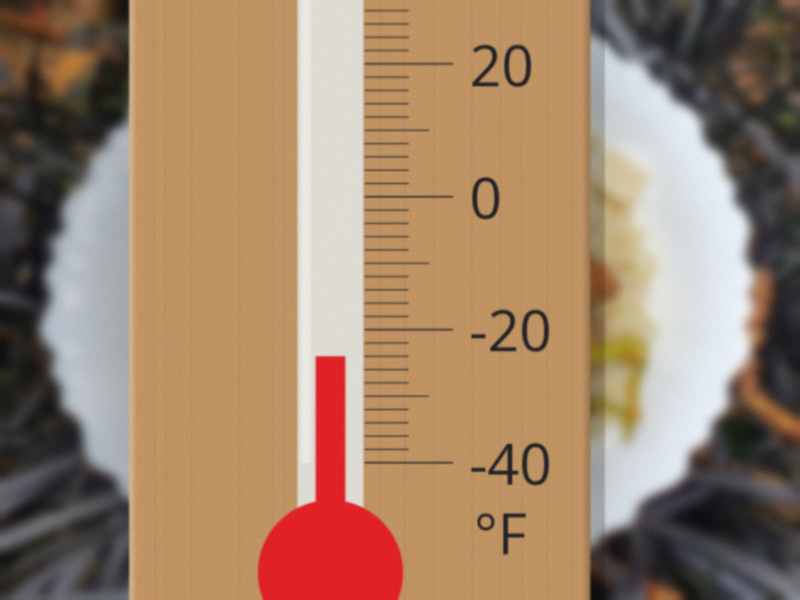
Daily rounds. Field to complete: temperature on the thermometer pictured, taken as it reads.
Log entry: -24 °F
